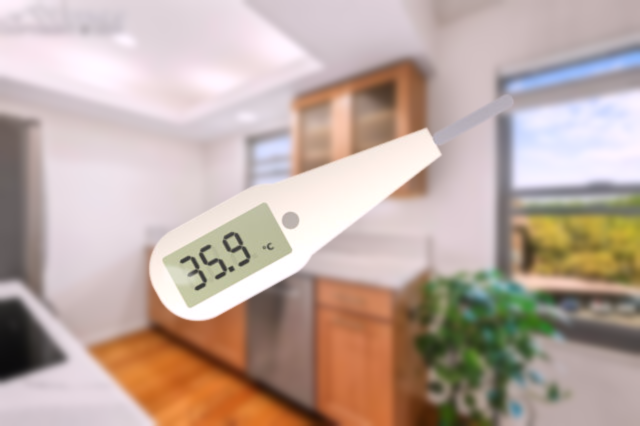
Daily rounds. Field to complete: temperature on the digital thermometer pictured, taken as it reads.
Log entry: 35.9 °C
